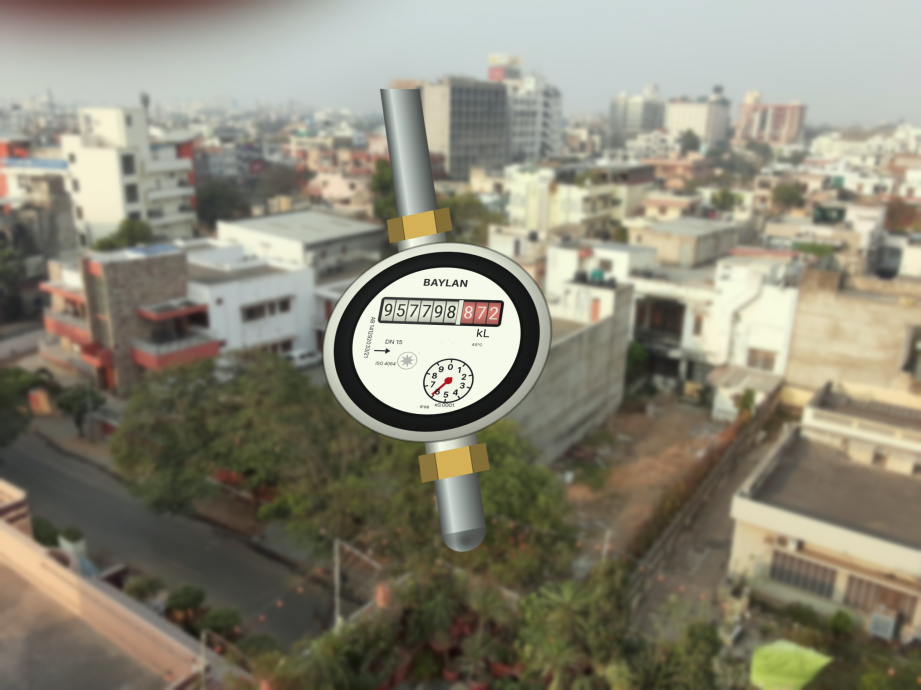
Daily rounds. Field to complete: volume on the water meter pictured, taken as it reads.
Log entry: 957798.8726 kL
